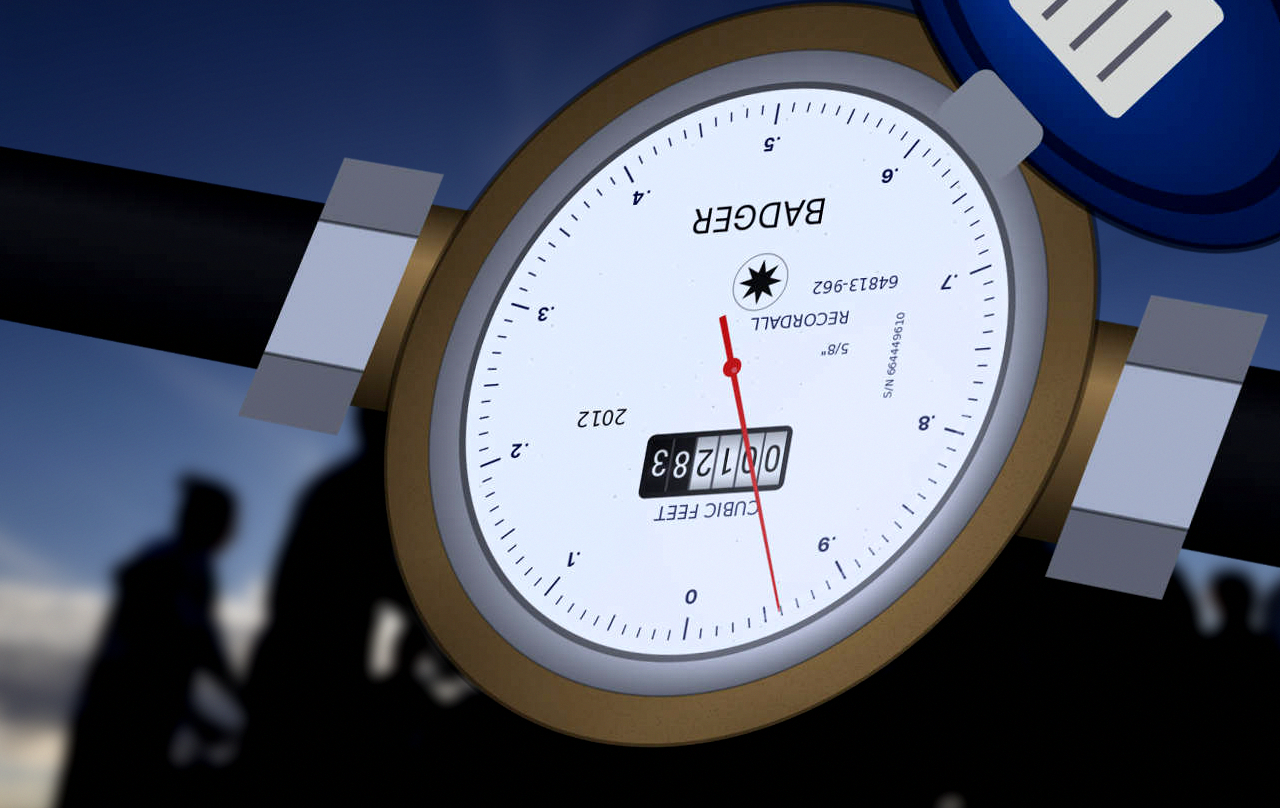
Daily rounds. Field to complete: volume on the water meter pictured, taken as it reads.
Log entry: 1282.94 ft³
